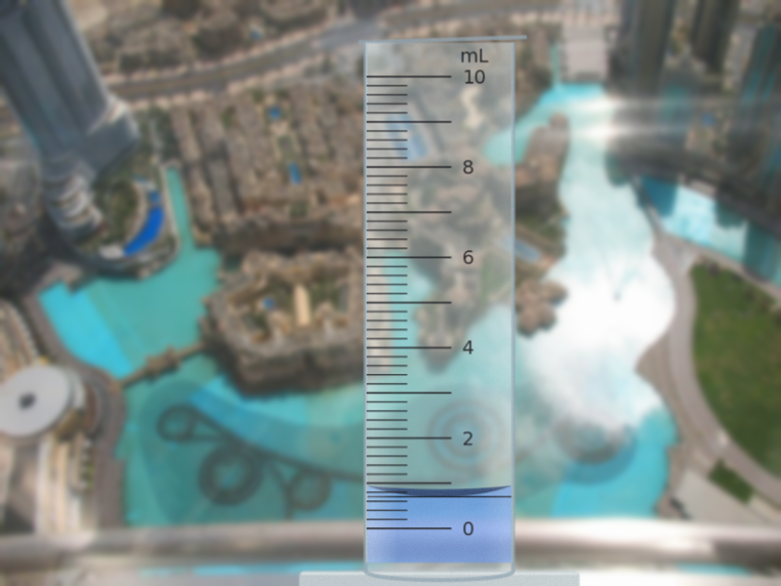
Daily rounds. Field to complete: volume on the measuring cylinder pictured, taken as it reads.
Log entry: 0.7 mL
